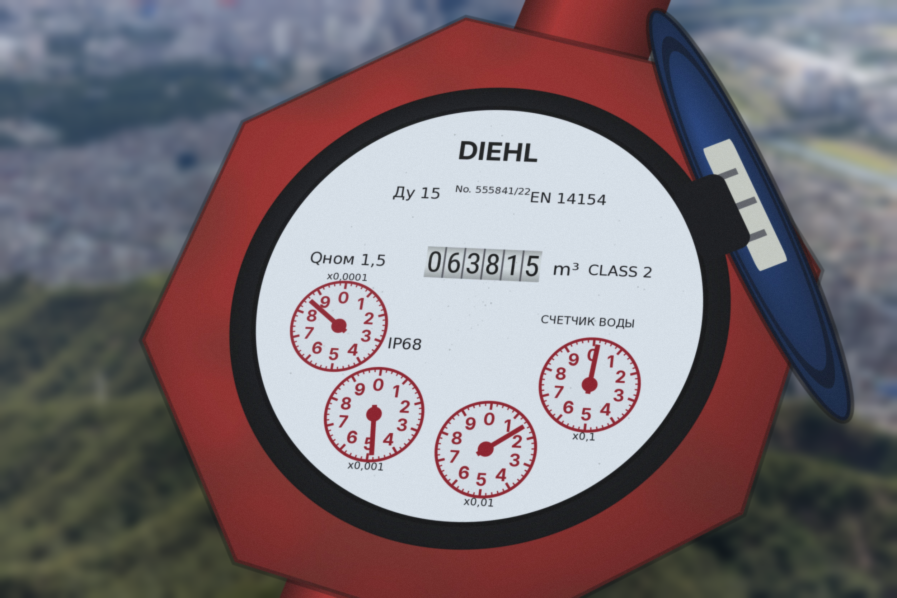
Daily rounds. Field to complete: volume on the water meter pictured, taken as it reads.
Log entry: 63815.0148 m³
